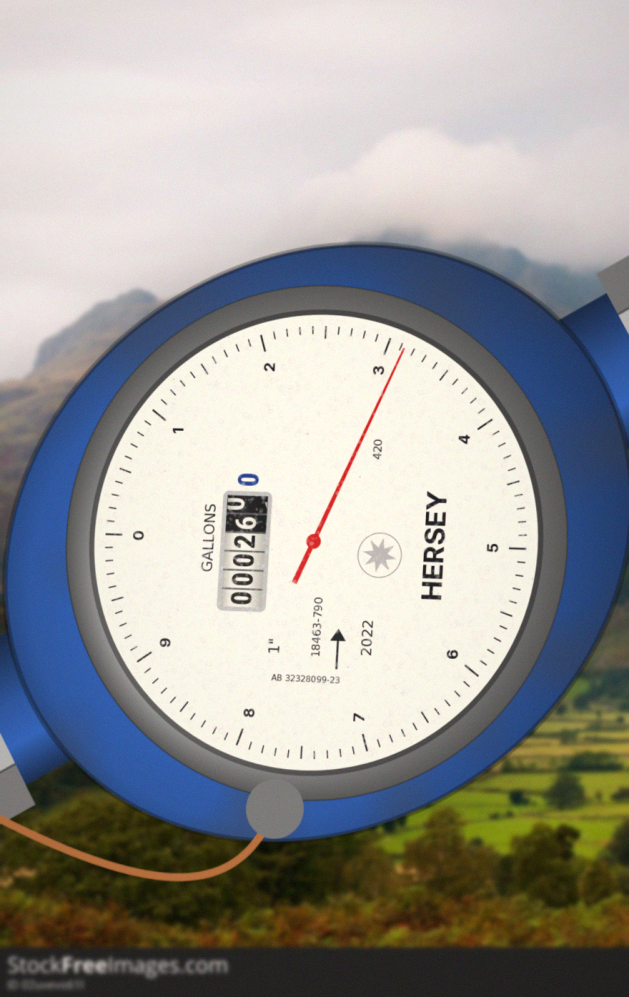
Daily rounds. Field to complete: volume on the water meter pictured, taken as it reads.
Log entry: 2603.1 gal
